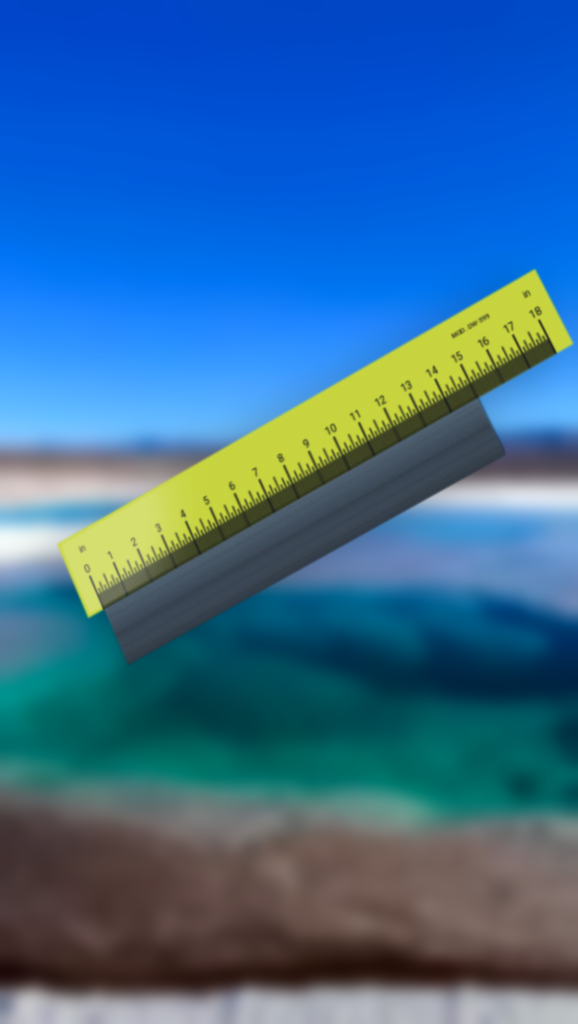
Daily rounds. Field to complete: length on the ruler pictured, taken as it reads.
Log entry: 15 in
